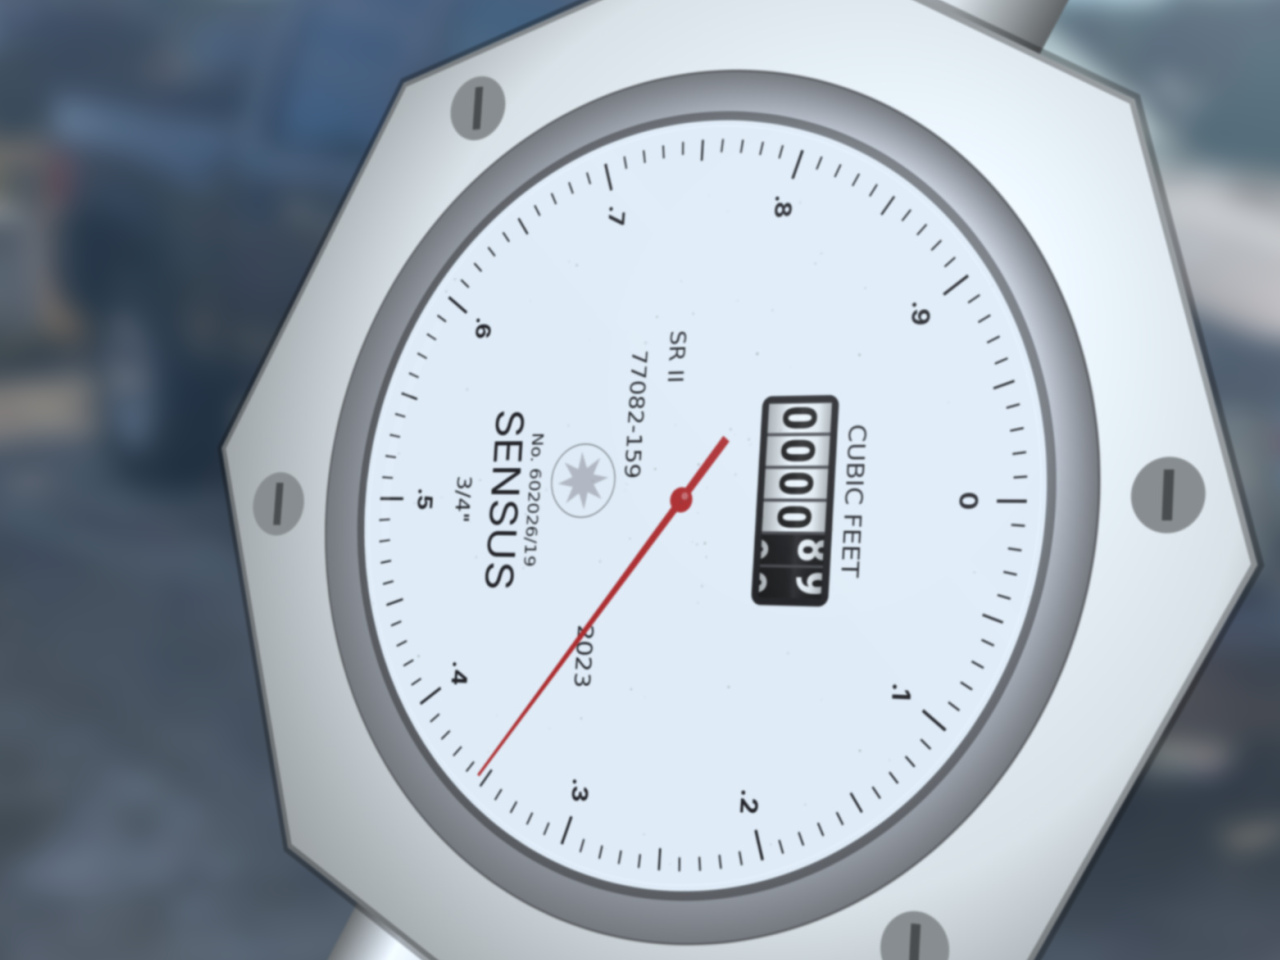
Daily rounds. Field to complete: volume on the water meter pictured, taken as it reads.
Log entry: 89.35 ft³
